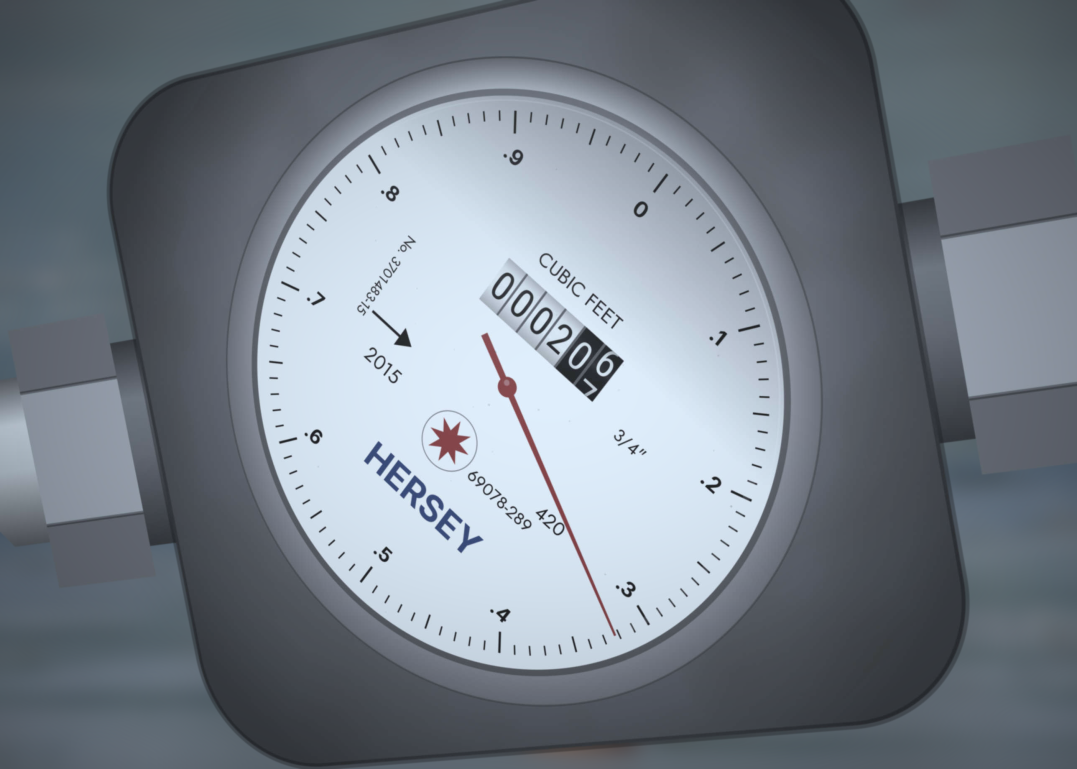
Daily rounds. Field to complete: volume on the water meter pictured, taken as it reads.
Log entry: 206.32 ft³
